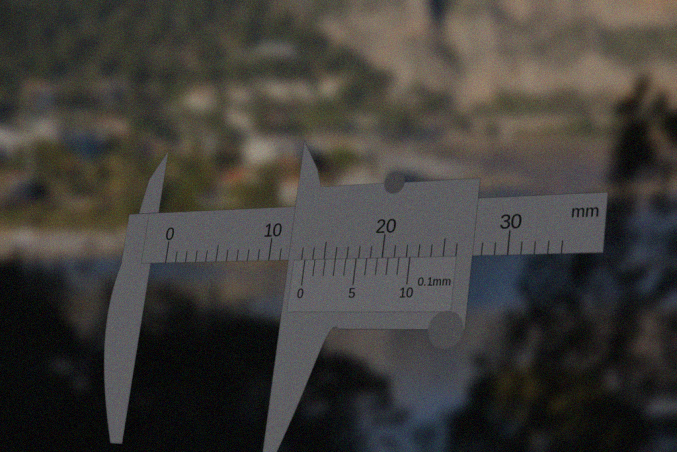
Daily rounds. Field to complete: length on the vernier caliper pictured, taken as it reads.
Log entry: 13.3 mm
